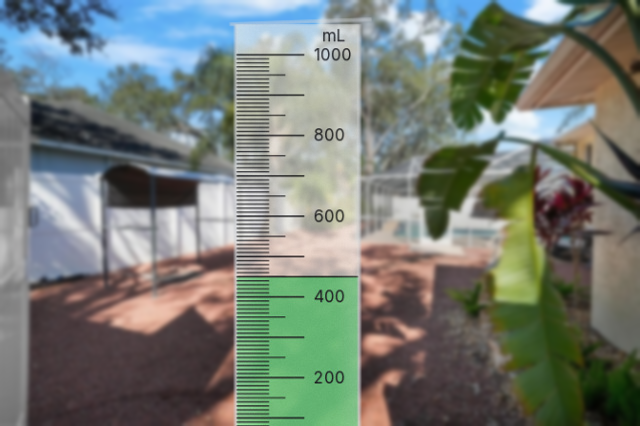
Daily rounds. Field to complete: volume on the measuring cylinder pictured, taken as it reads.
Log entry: 450 mL
